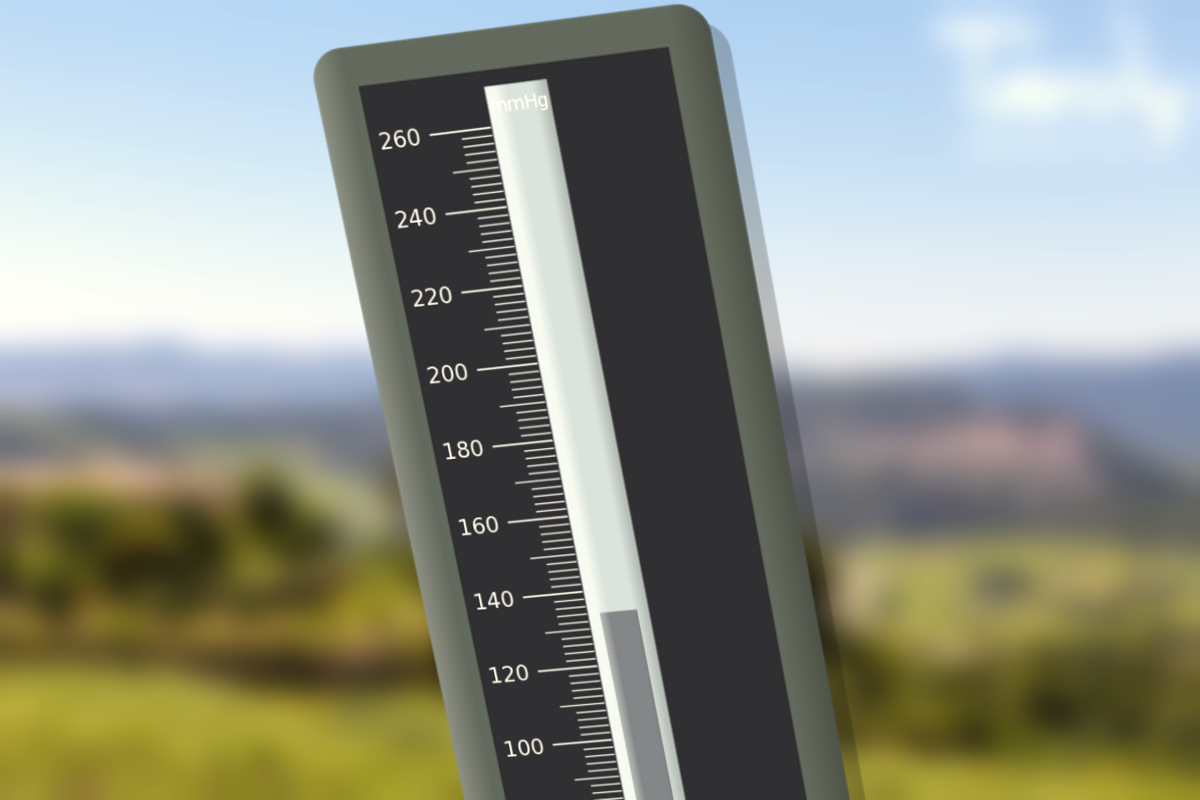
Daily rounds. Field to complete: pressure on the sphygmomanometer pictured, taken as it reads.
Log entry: 134 mmHg
